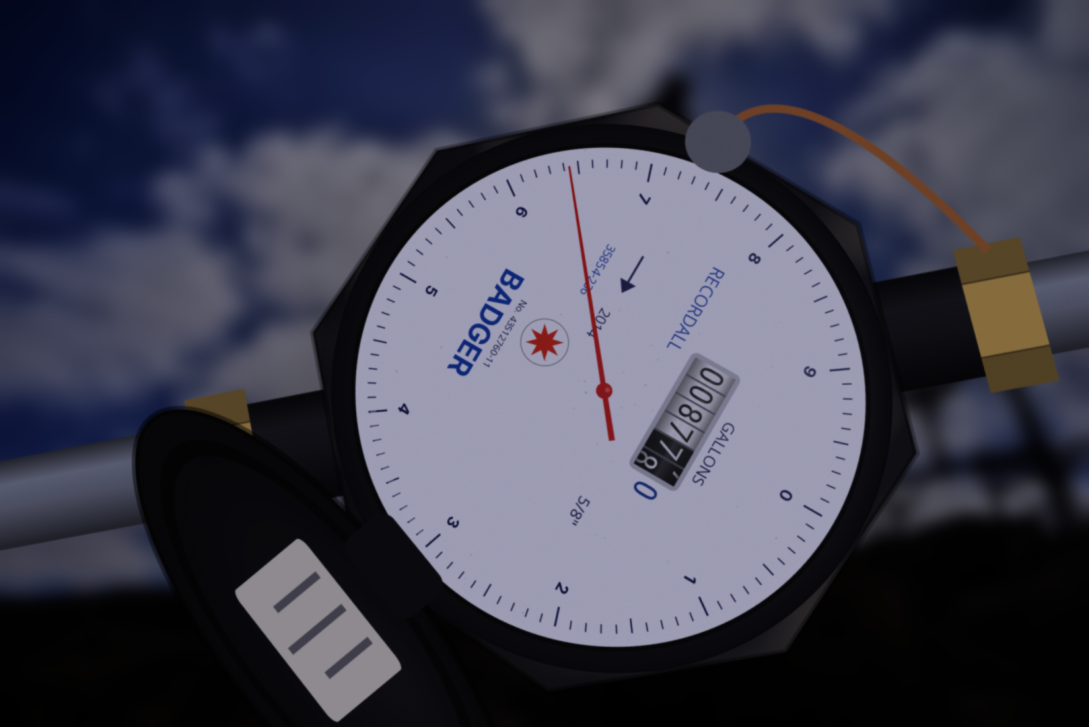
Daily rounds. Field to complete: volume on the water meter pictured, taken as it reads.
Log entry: 87776.4 gal
